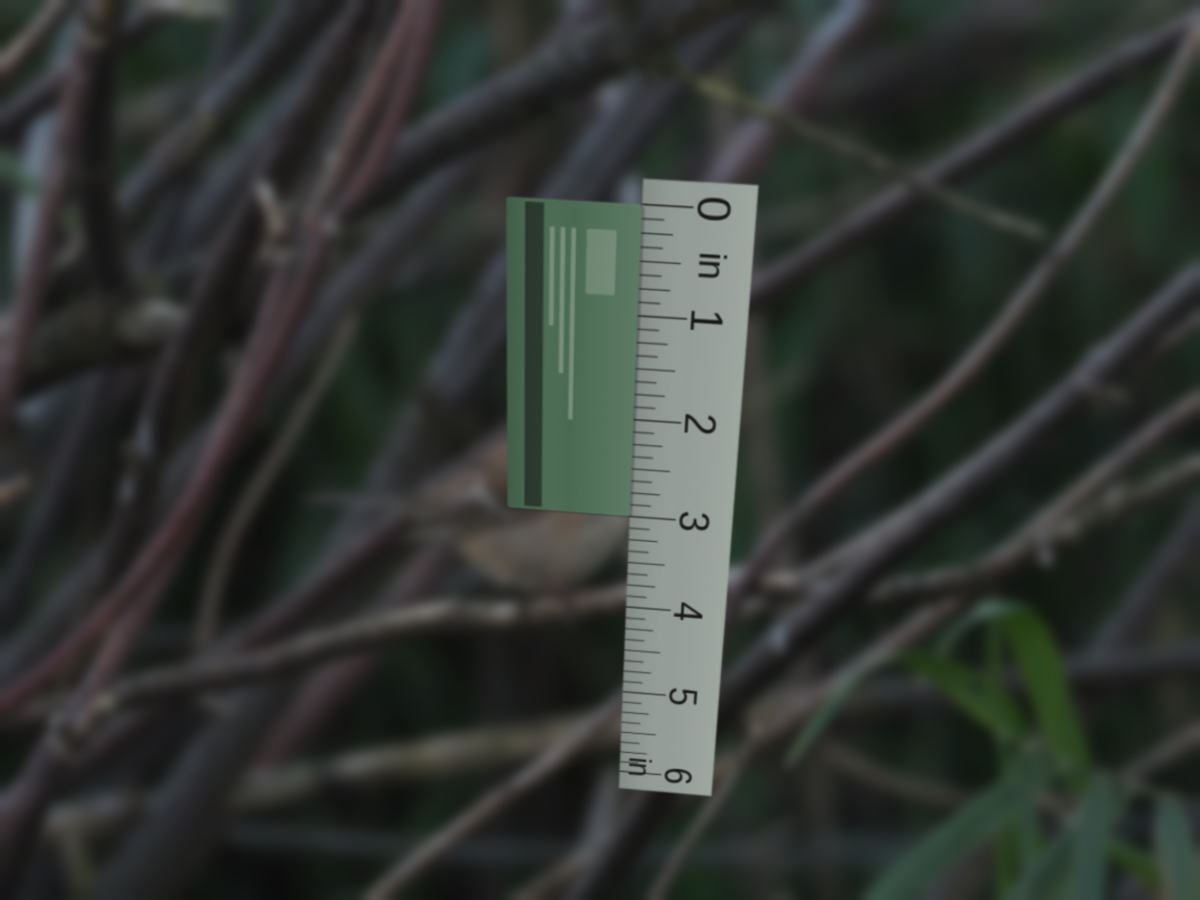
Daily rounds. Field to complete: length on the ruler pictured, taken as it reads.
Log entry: 3 in
